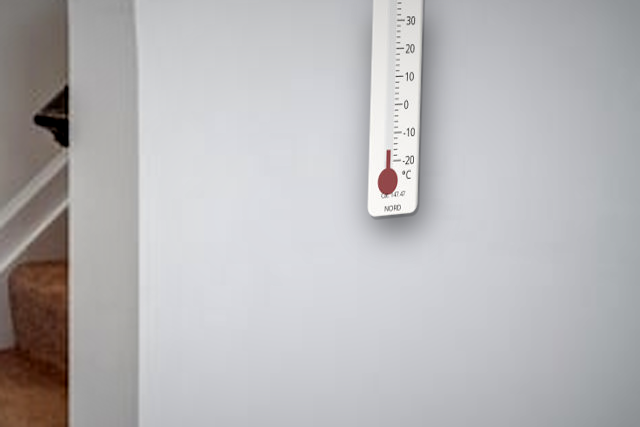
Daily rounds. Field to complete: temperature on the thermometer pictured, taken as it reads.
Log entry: -16 °C
